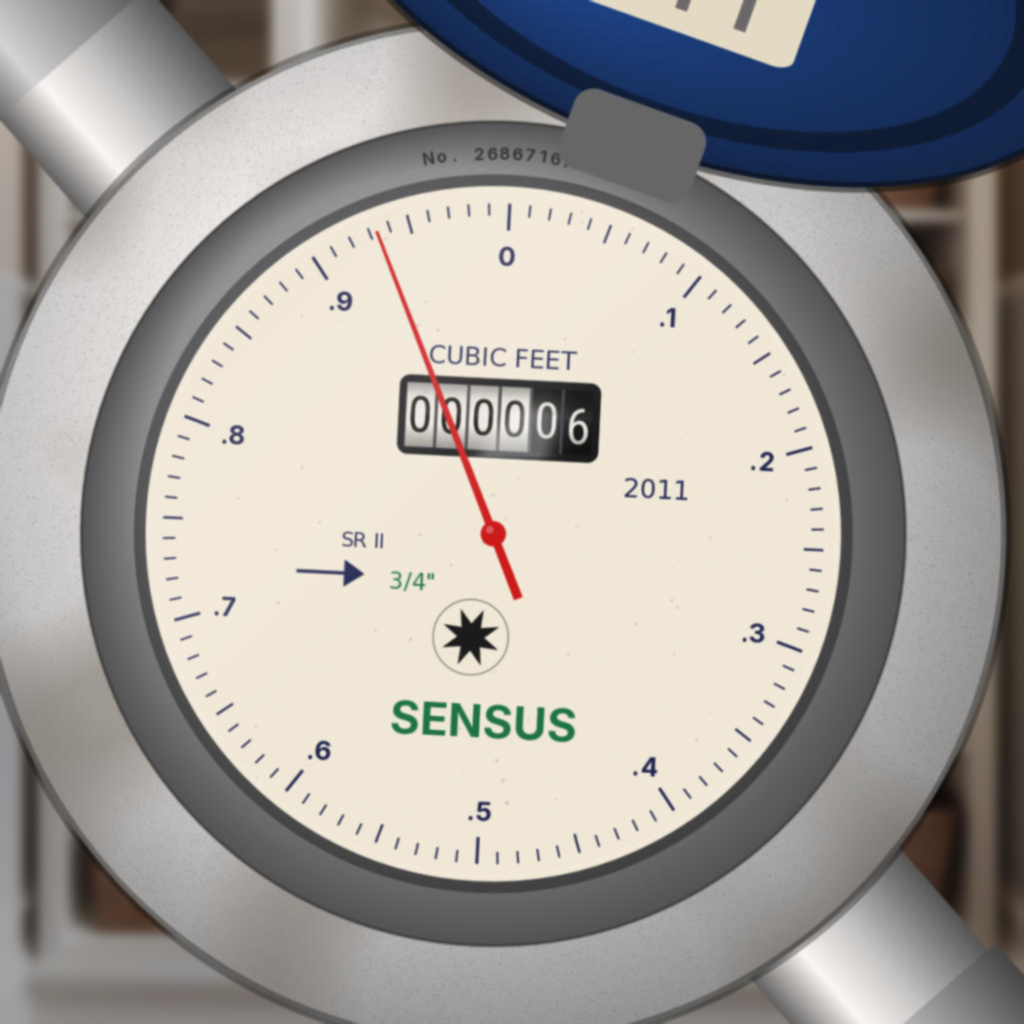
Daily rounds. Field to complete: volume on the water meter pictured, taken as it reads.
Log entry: 5.93 ft³
